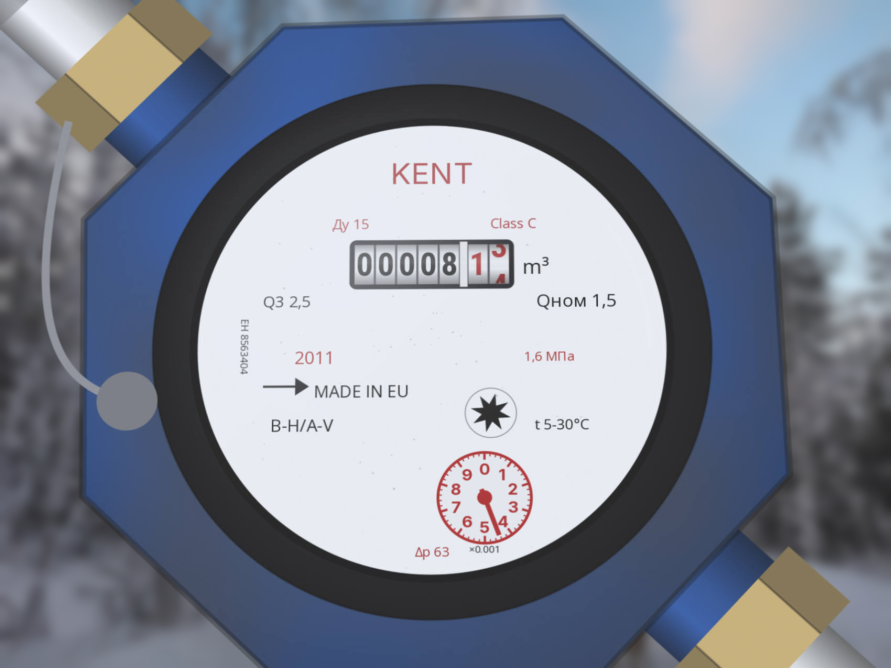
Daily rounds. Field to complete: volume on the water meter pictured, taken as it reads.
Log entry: 8.134 m³
